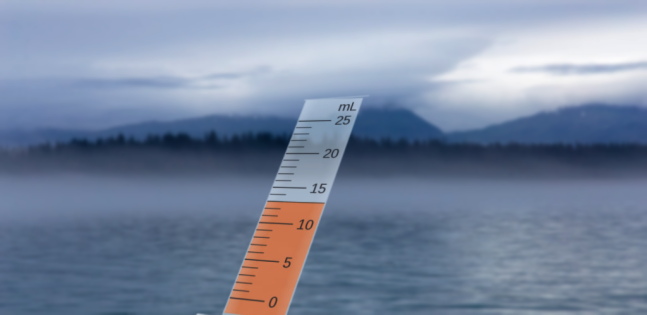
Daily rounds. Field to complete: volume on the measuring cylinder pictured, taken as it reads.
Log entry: 13 mL
